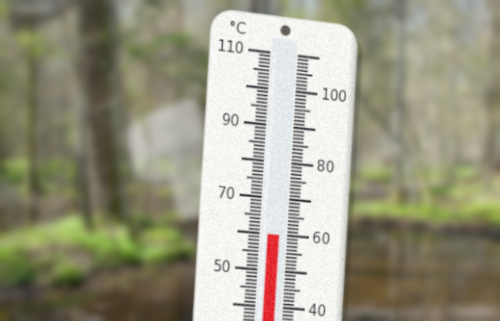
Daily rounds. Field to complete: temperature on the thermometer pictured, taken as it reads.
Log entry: 60 °C
